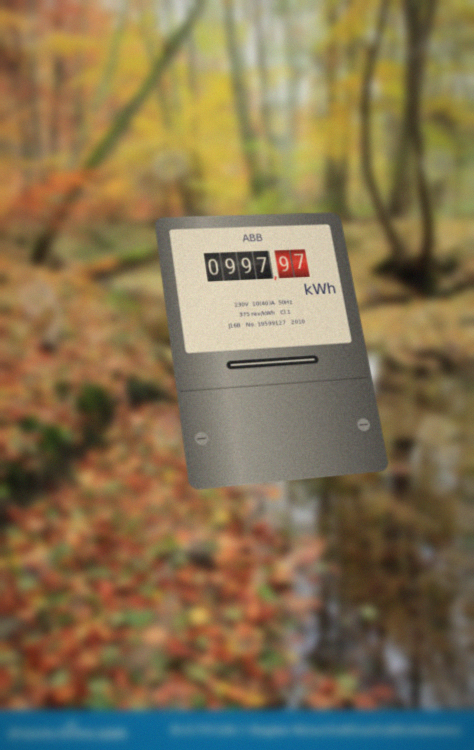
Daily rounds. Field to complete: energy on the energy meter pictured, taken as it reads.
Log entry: 997.97 kWh
